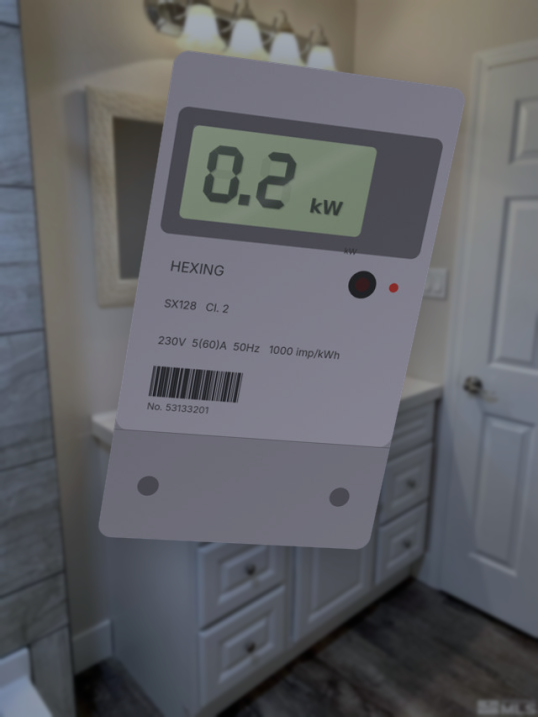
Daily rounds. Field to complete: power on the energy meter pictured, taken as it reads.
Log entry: 0.2 kW
